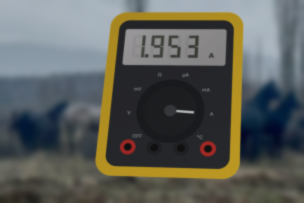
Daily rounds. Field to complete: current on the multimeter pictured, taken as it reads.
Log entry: 1.953 A
